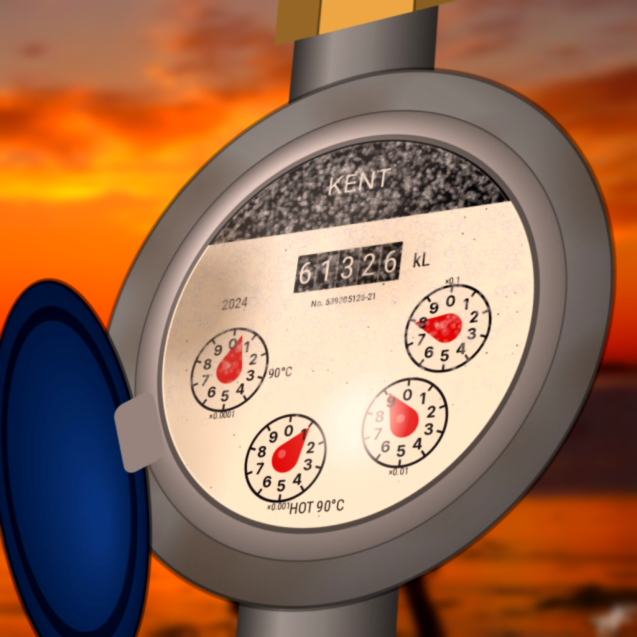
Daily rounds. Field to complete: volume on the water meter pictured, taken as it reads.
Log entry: 61326.7910 kL
